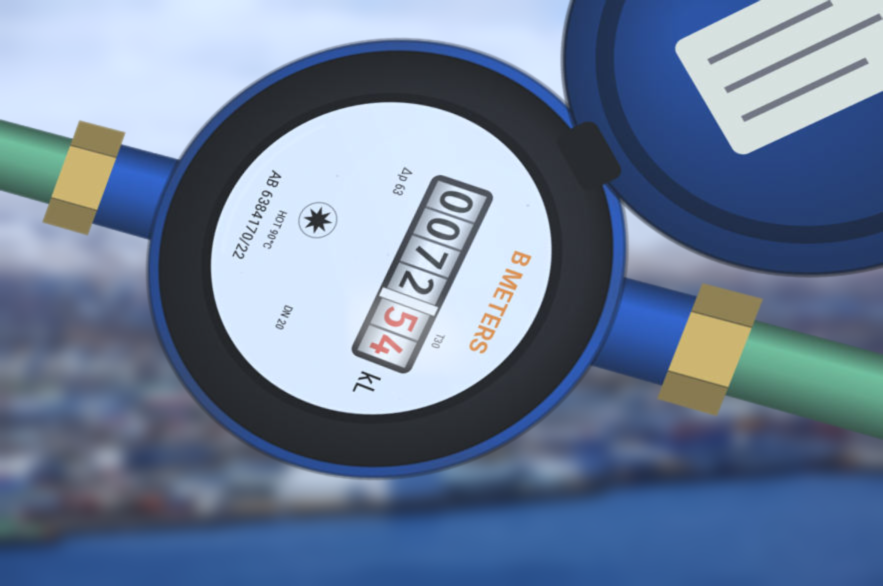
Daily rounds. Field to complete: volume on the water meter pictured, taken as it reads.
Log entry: 72.54 kL
